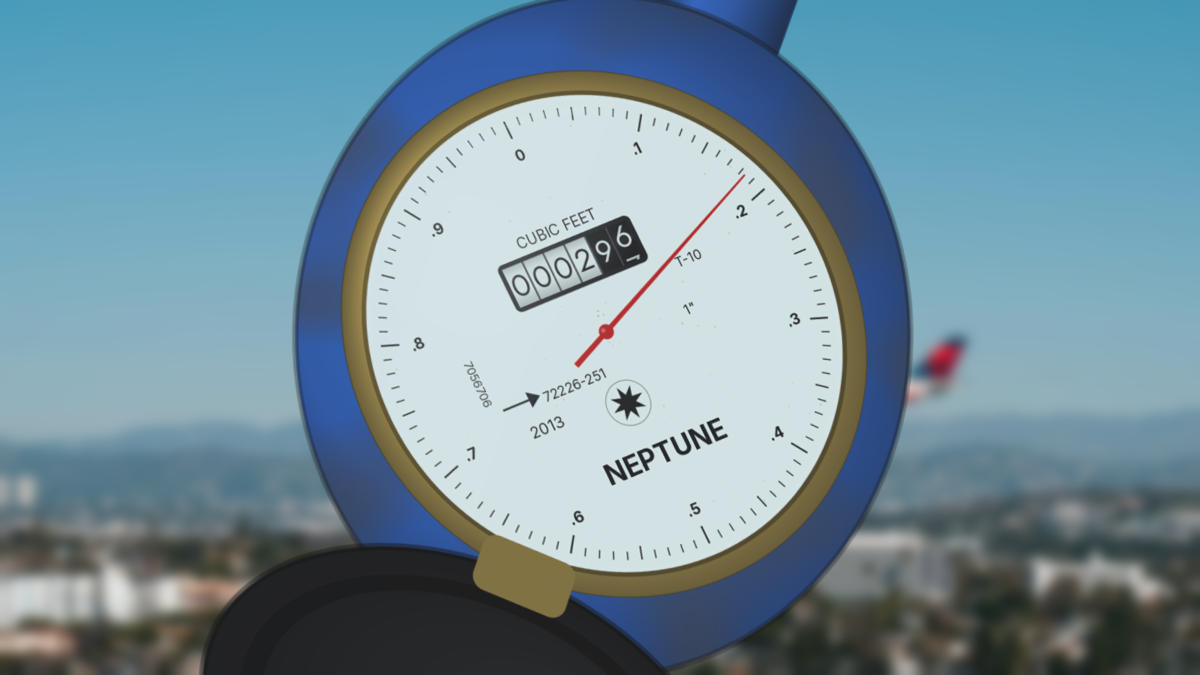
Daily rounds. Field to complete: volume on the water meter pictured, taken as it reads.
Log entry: 296.18 ft³
